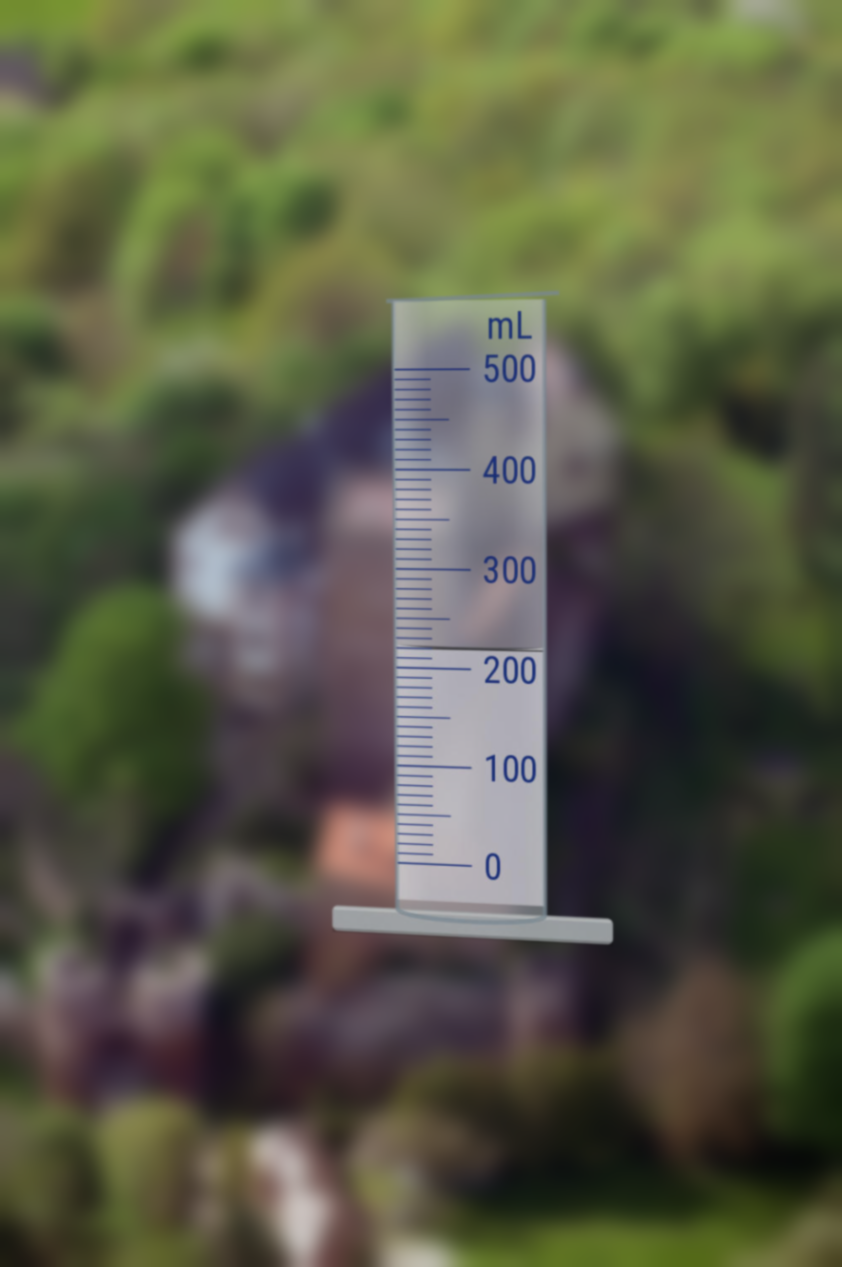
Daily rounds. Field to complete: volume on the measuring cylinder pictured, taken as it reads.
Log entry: 220 mL
